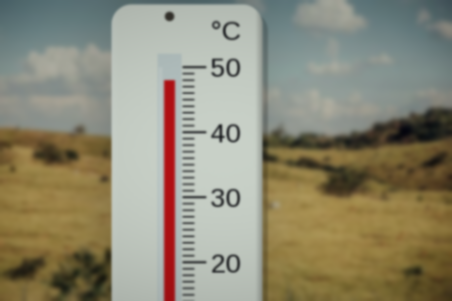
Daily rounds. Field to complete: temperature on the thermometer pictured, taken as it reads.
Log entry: 48 °C
